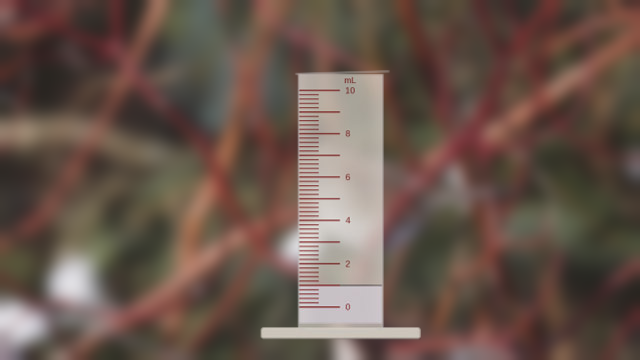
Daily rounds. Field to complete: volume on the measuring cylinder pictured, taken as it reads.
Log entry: 1 mL
